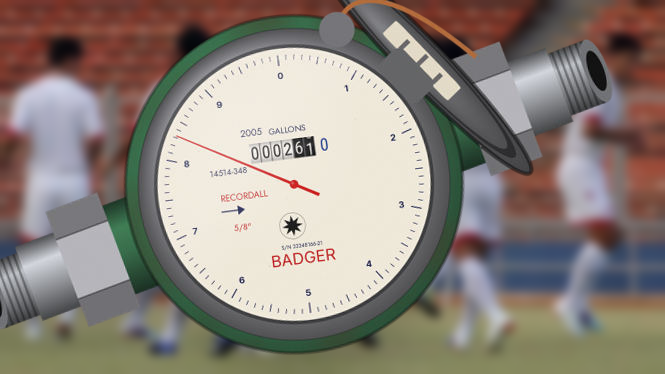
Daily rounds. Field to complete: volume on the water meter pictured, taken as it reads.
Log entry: 2608.3 gal
